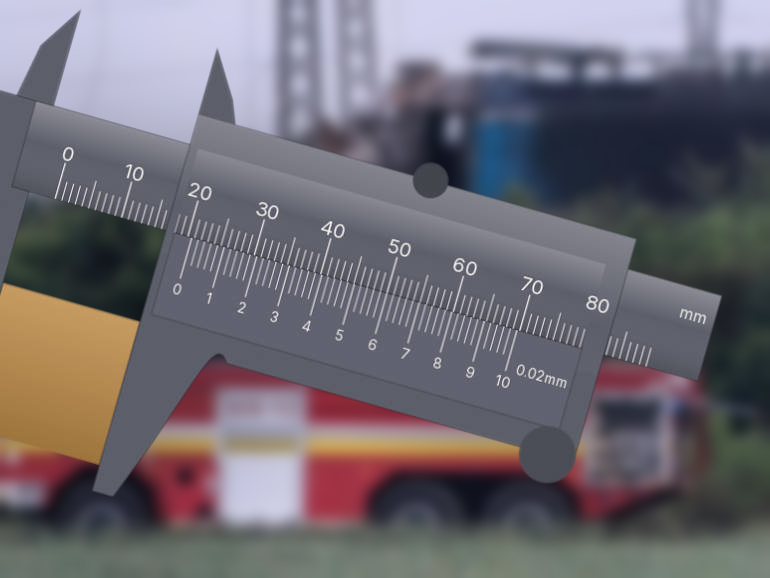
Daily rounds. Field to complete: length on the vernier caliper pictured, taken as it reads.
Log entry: 20.6 mm
